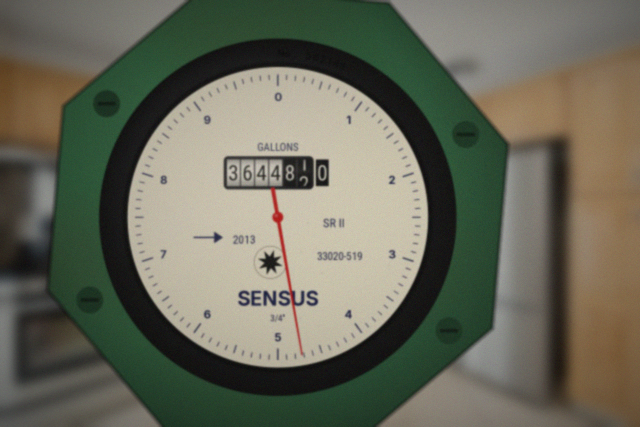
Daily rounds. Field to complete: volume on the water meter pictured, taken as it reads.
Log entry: 3644814.7 gal
